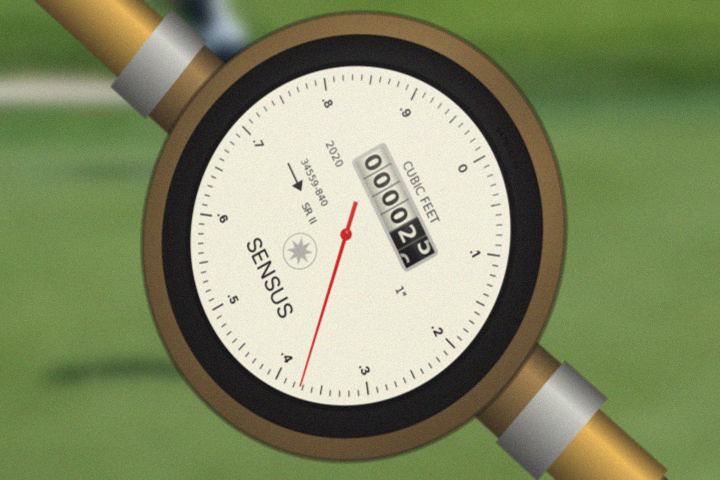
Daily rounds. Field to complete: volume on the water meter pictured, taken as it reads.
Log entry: 25.37 ft³
